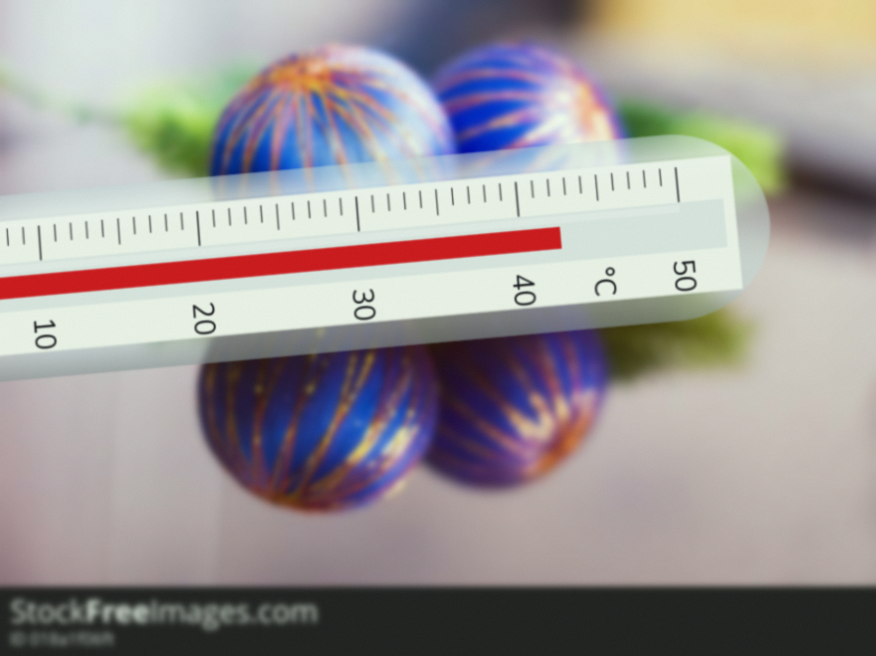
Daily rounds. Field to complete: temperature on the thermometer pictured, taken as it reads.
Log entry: 42.5 °C
